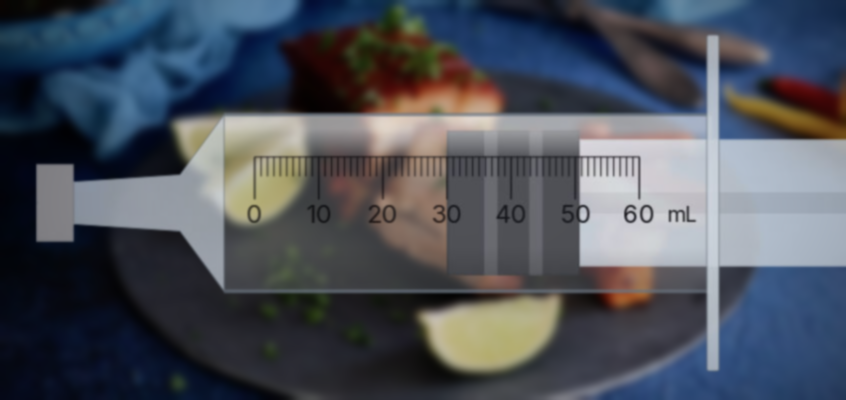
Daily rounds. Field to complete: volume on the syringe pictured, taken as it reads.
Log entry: 30 mL
